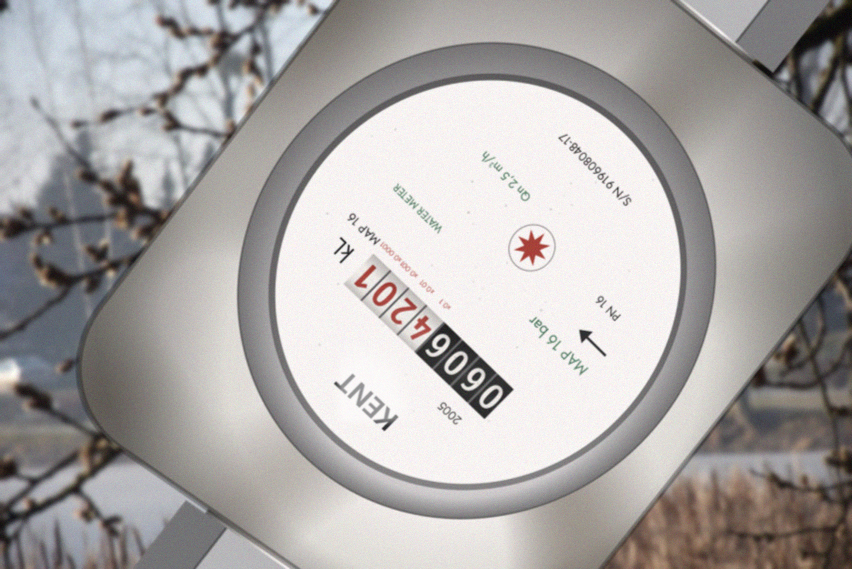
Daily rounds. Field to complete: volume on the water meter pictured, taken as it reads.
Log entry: 606.4201 kL
